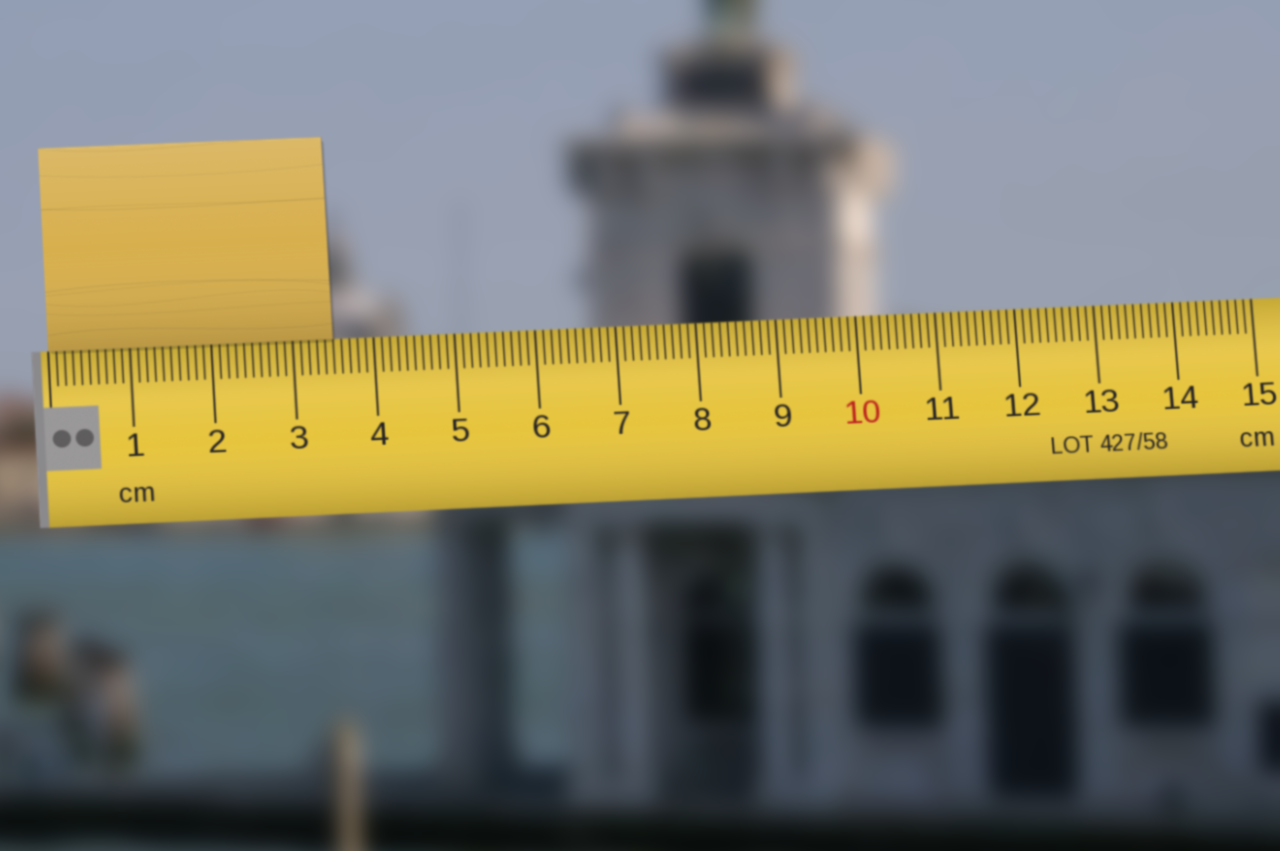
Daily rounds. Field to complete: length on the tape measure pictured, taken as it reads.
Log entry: 3.5 cm
